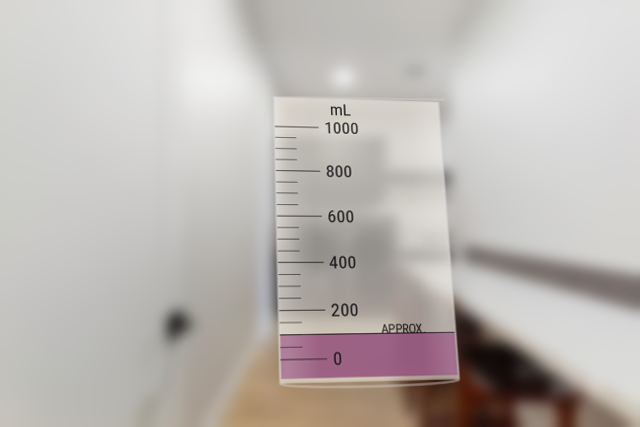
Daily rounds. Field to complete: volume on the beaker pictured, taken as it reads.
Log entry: 100 mL
